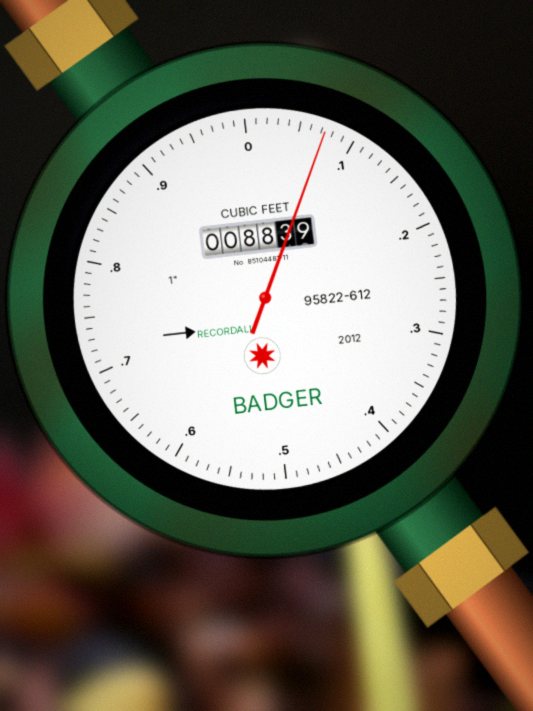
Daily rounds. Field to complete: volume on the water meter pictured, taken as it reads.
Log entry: 8839.07 ft³
